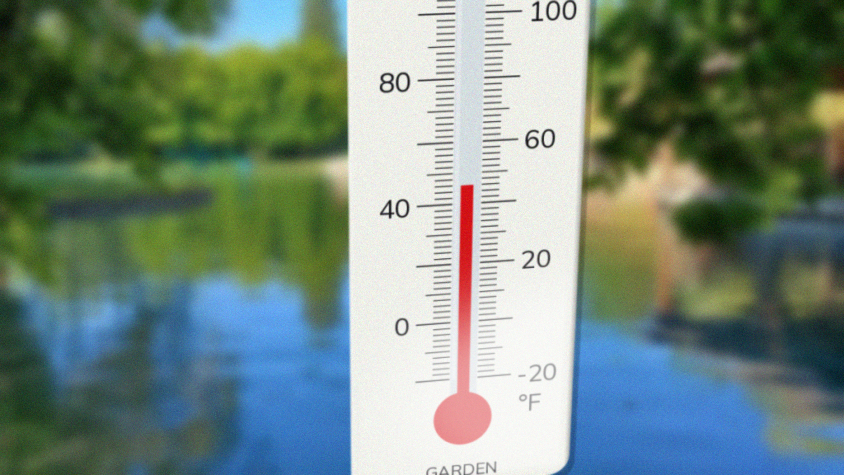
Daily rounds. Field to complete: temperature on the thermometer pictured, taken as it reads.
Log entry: 46 °F
